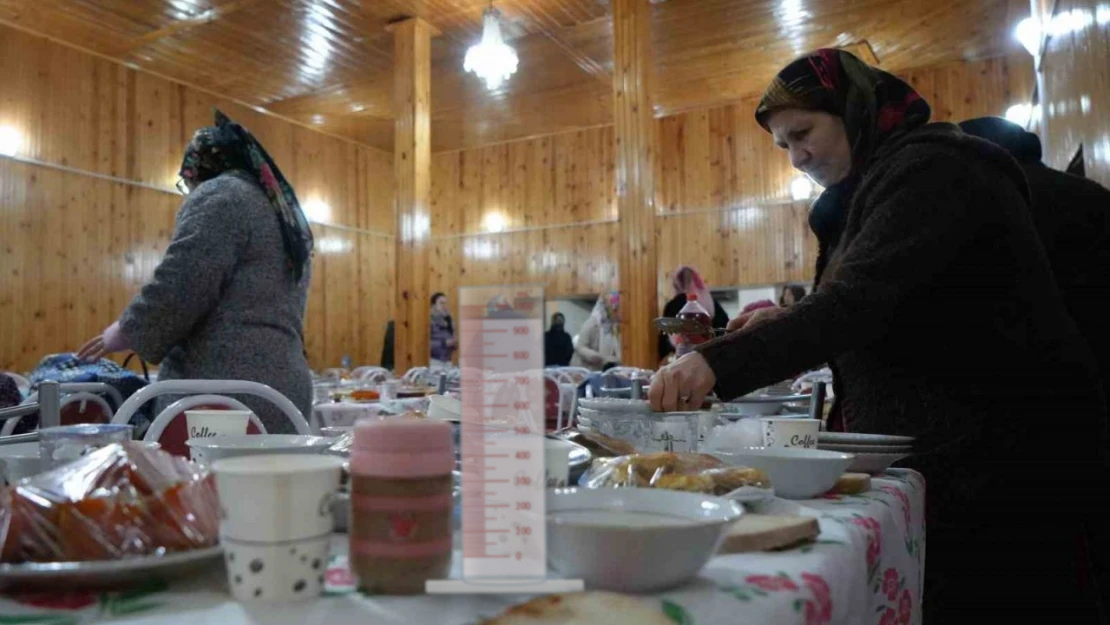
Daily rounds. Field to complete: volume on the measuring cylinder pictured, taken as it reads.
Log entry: 950 mL
